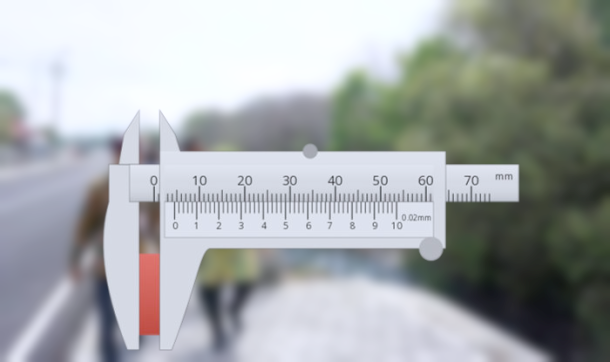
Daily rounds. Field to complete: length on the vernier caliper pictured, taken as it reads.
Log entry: 4.5 mm
